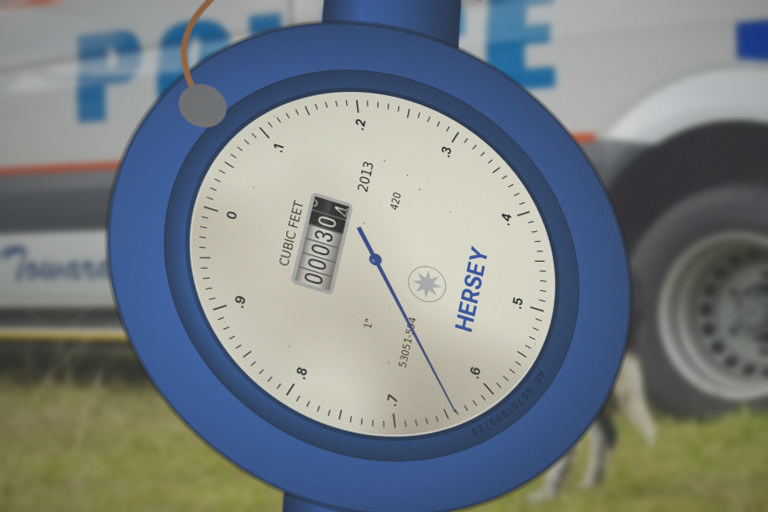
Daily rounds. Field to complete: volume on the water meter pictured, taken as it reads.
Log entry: 303.64 ft³
